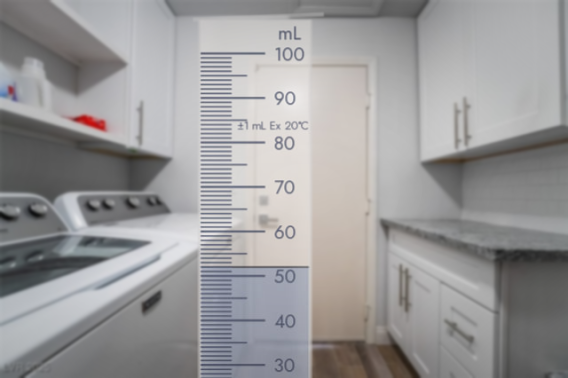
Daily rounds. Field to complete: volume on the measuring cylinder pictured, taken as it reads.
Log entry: 52 mL
